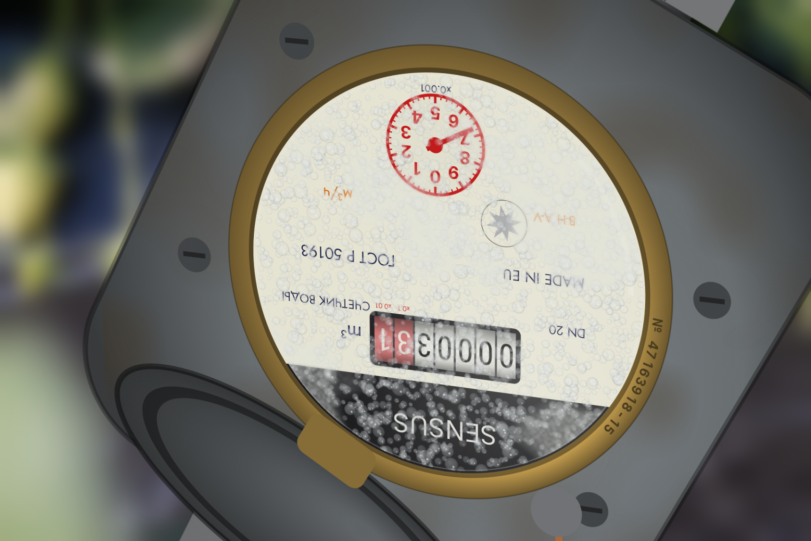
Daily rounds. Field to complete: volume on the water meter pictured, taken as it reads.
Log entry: 3.316 m³
